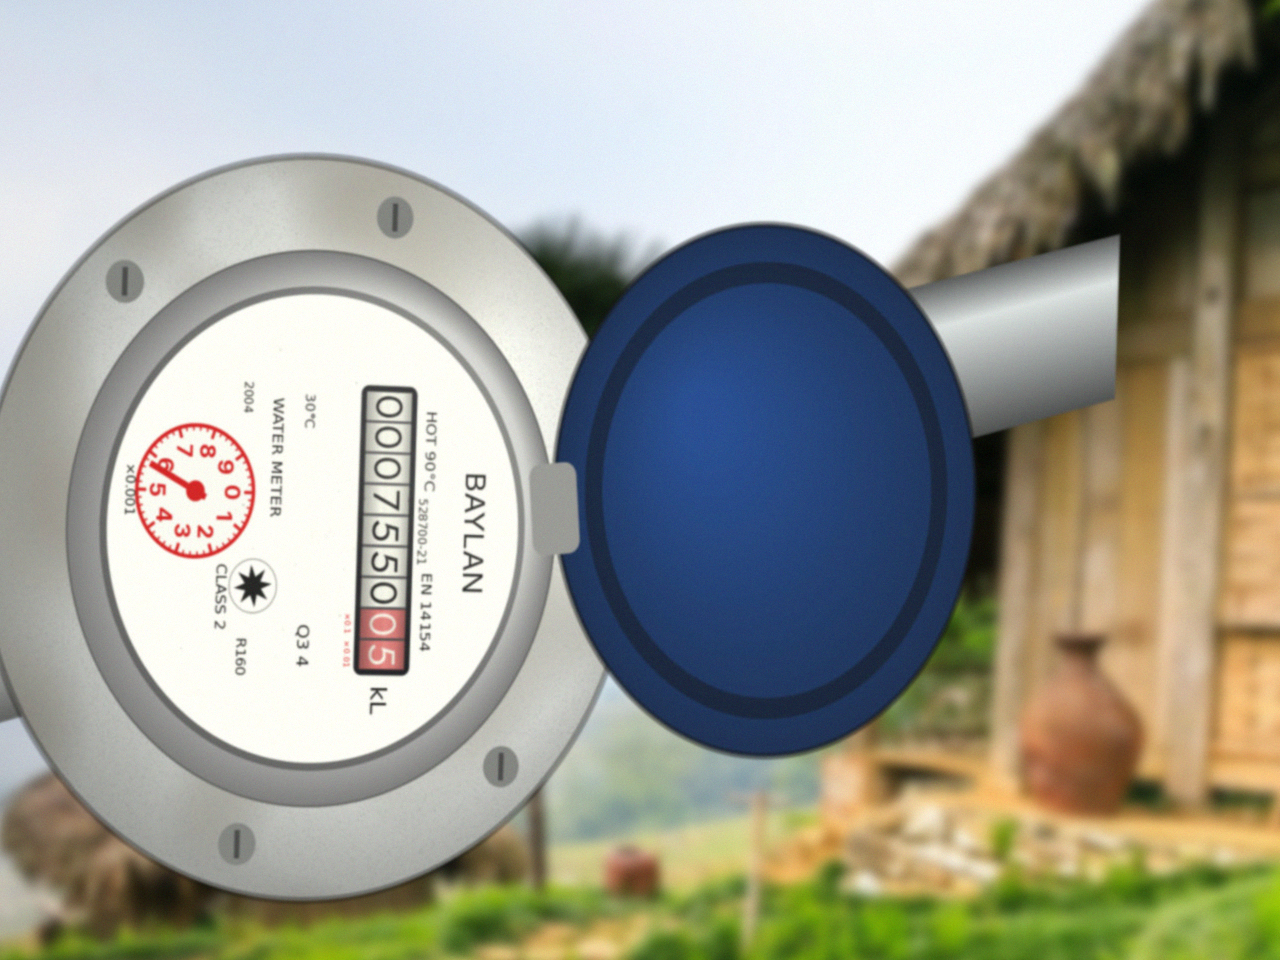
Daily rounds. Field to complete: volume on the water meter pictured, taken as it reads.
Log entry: 7550.055 kL
